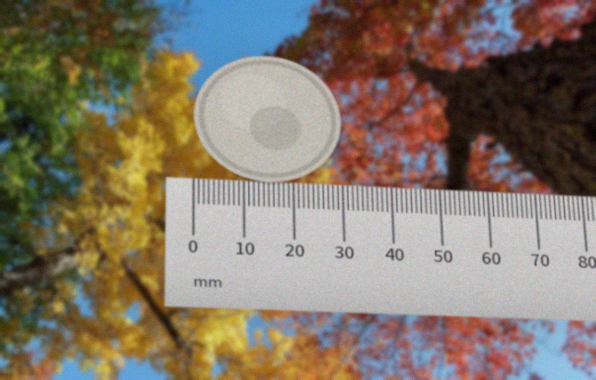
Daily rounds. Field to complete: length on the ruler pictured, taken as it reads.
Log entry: 30 mm
